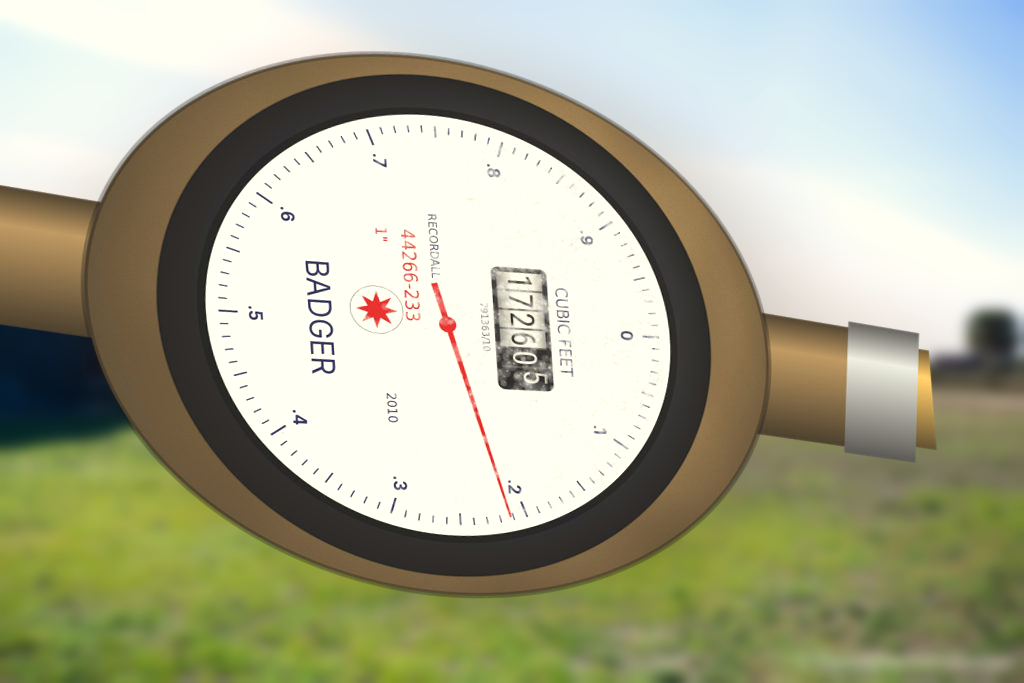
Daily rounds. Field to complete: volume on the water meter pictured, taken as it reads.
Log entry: 172605.21 ft³
